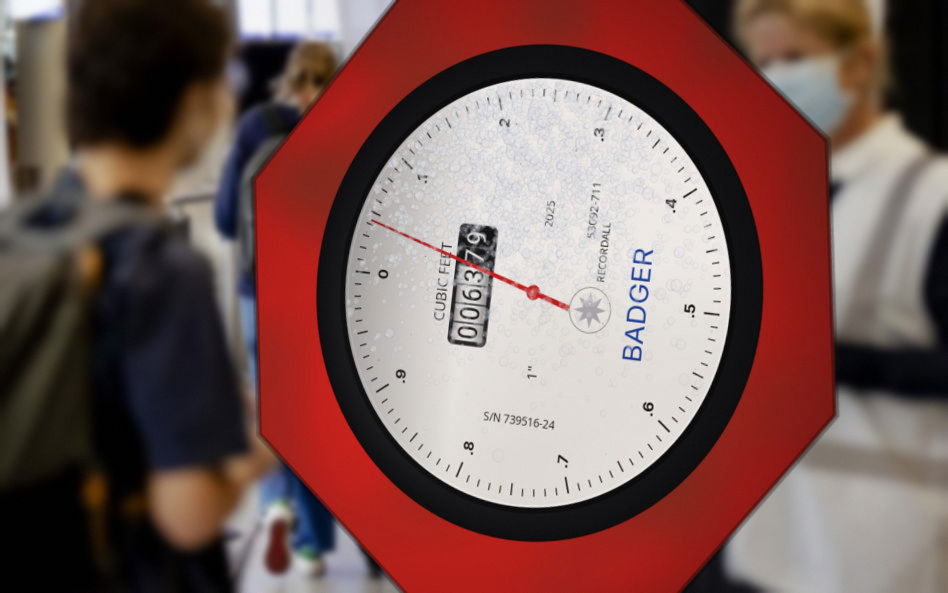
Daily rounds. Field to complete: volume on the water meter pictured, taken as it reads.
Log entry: 6379.04 ft³
